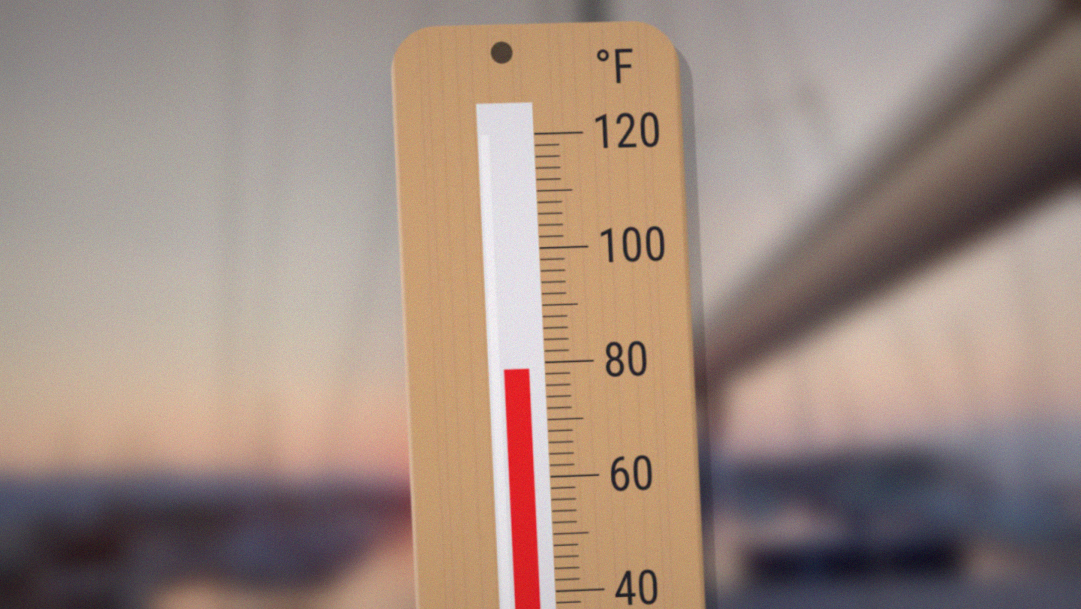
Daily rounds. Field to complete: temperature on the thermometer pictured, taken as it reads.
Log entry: 79 °F
